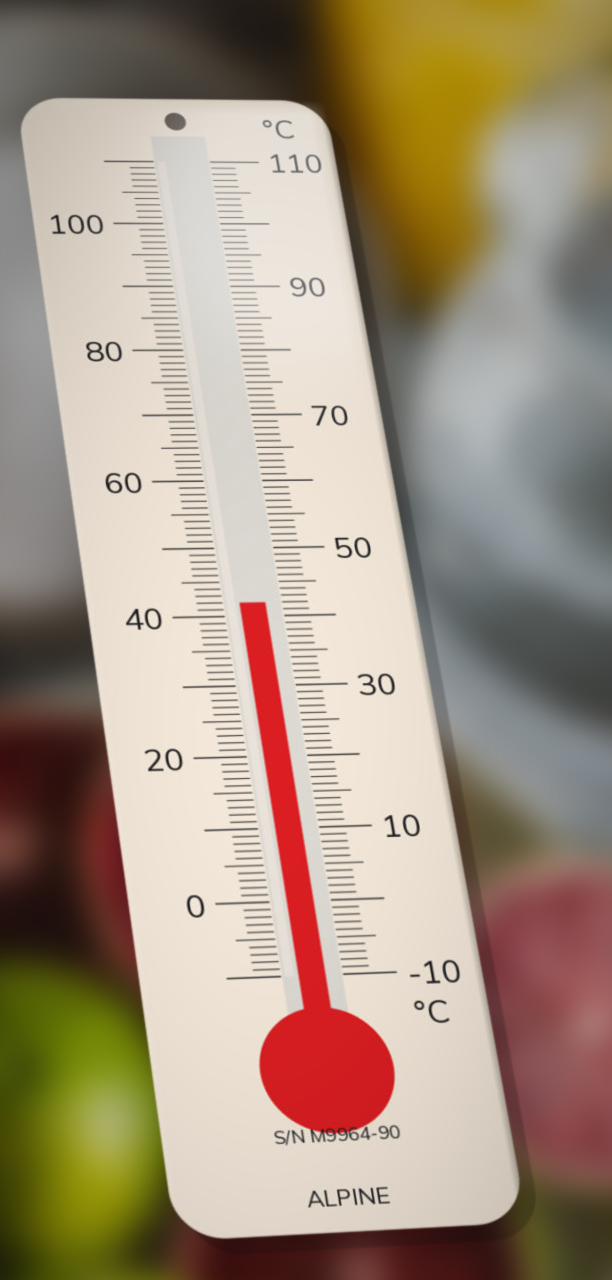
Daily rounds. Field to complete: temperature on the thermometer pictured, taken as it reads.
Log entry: 42 °C
